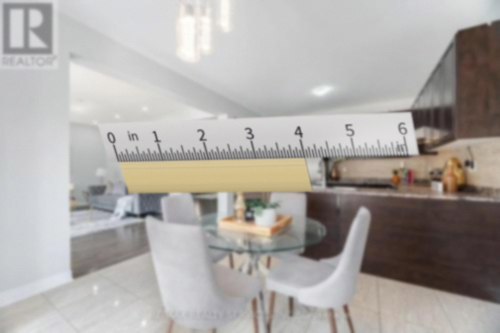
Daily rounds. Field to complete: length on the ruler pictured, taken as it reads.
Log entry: 4 in
